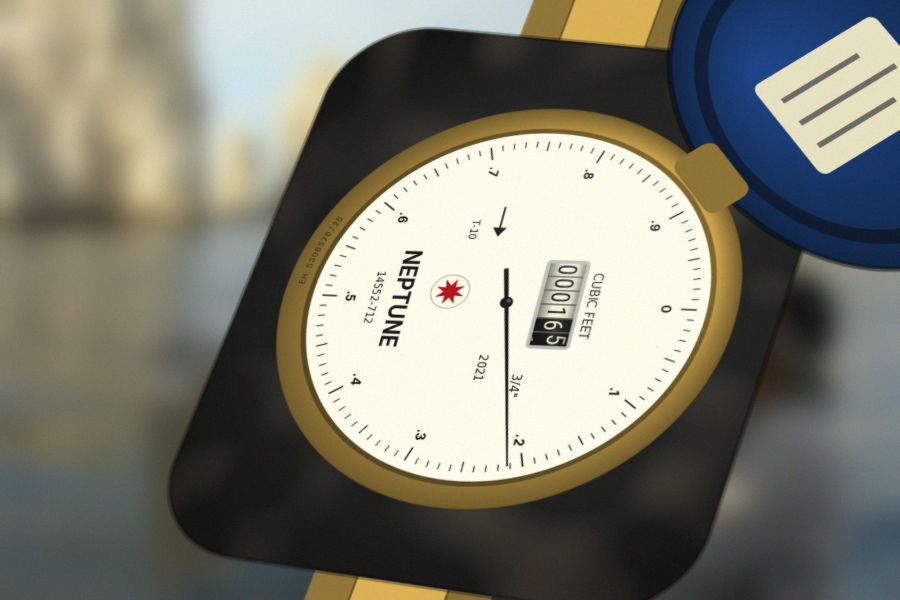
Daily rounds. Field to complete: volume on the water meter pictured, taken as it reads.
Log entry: 165.21 ft³
